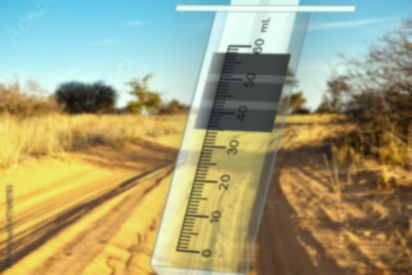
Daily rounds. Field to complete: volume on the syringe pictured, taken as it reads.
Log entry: 35 mL
